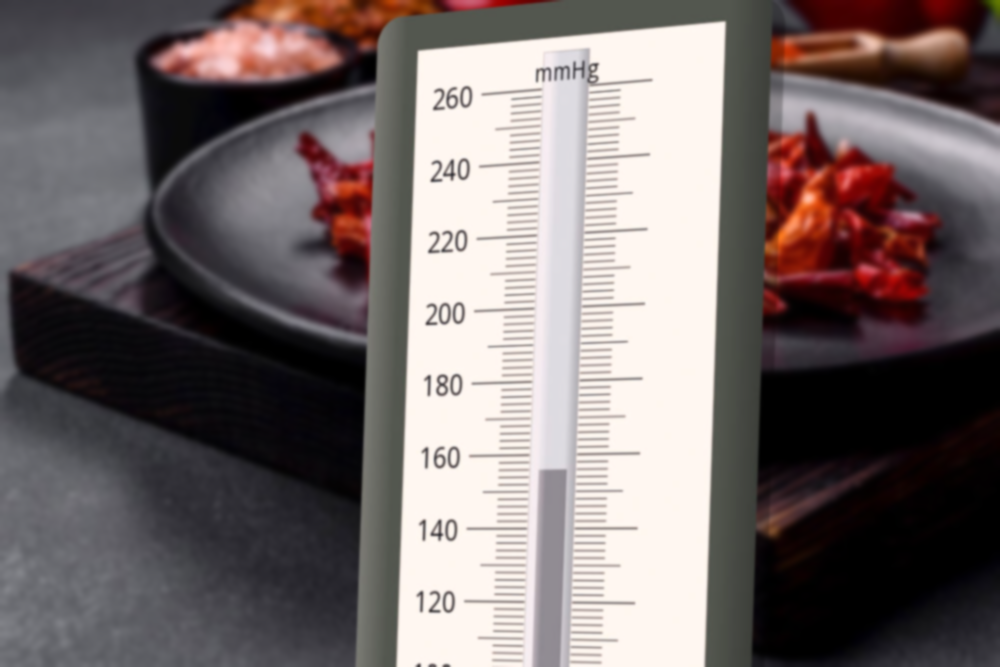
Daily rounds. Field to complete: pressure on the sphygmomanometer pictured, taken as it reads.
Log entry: 156 mmHg
